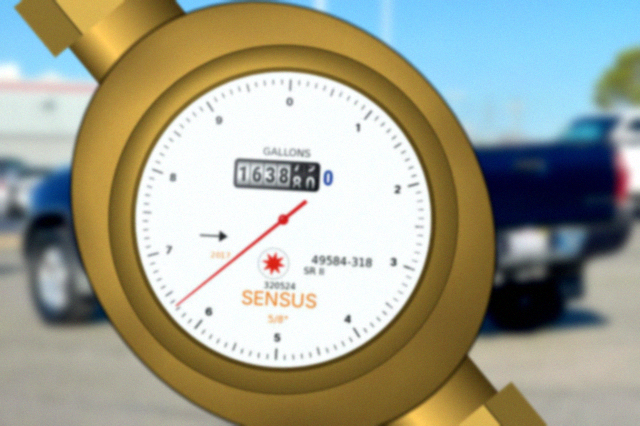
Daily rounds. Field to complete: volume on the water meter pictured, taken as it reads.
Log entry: 1638796.3 gal
